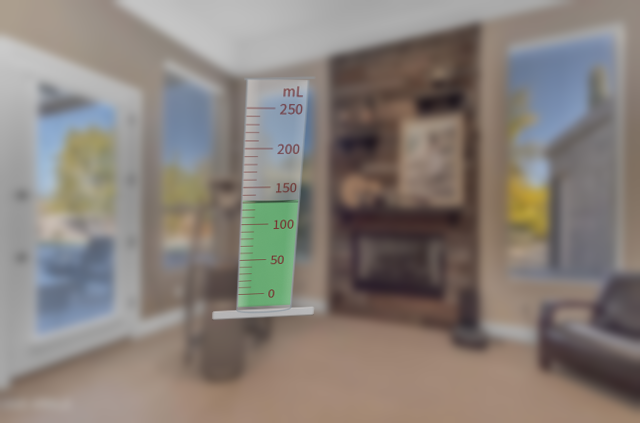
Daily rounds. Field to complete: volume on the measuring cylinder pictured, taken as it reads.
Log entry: 130 mL
